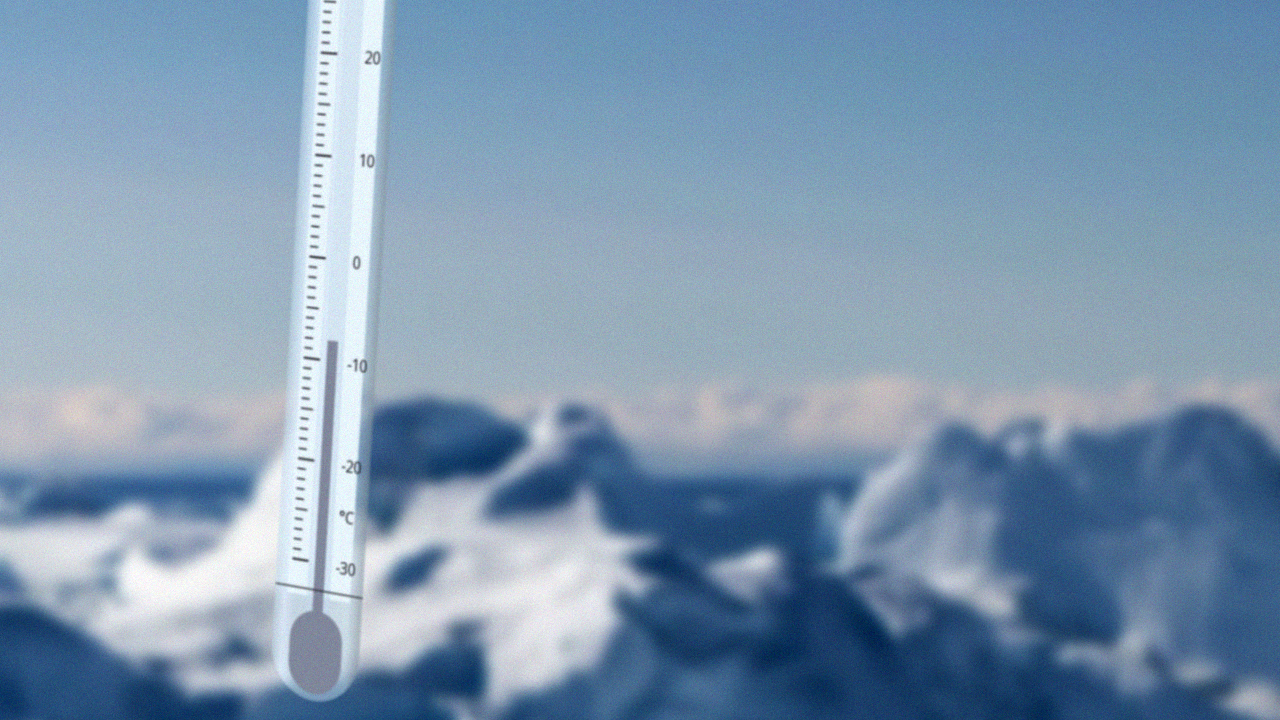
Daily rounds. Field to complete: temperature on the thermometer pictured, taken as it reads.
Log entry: -8 °C
